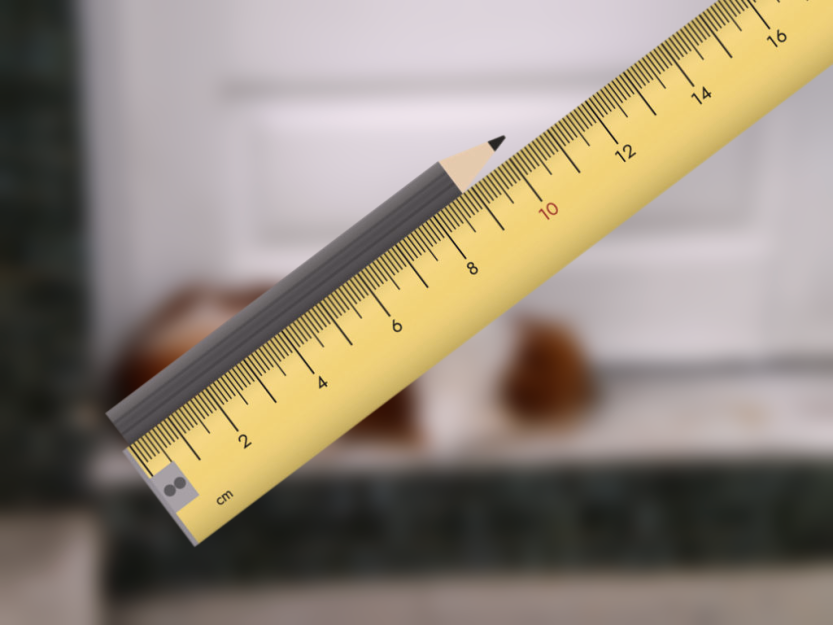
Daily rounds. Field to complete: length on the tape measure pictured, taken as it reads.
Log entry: 10.2 cm
